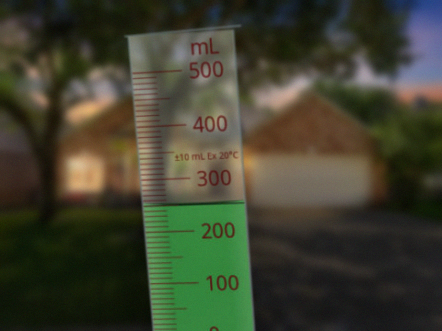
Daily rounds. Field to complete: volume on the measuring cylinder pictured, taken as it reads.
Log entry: 250 mL
